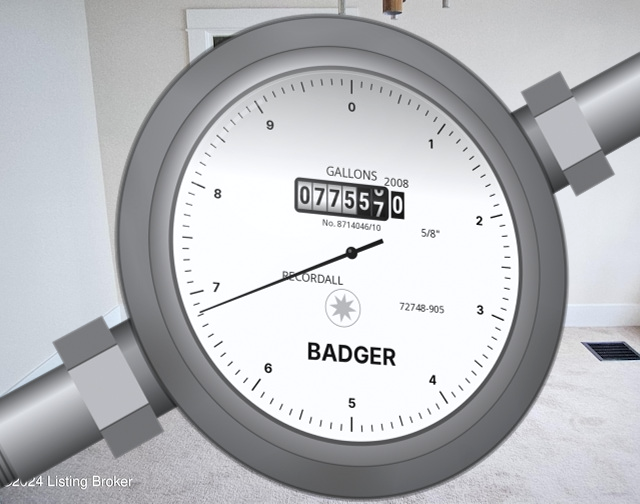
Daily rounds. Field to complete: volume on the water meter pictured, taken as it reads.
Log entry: 775566.8 gal
